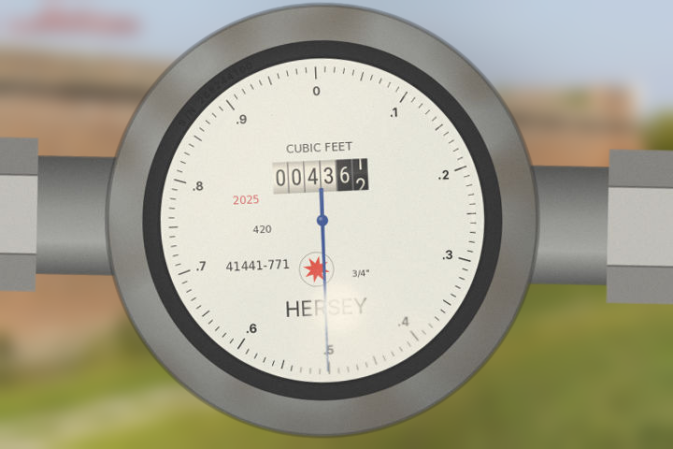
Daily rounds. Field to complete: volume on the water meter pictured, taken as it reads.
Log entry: 4361.50 ft³
